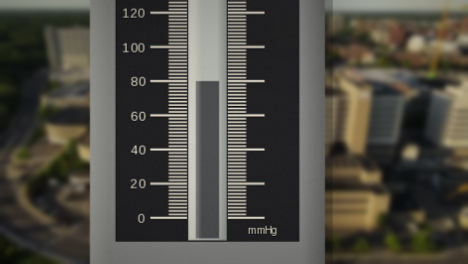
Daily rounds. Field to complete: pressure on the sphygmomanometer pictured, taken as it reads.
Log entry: 80 mmHg
